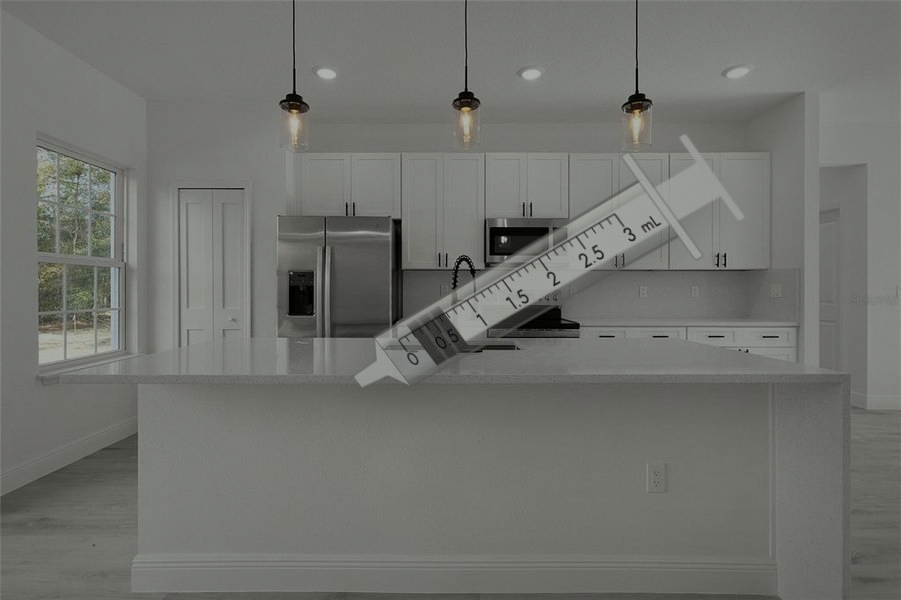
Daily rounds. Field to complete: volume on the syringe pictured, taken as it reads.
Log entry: 0.2 mL
